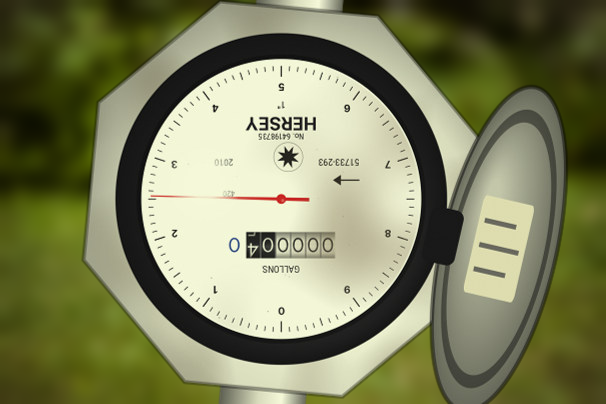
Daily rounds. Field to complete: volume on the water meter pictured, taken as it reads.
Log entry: 42.5 gal
